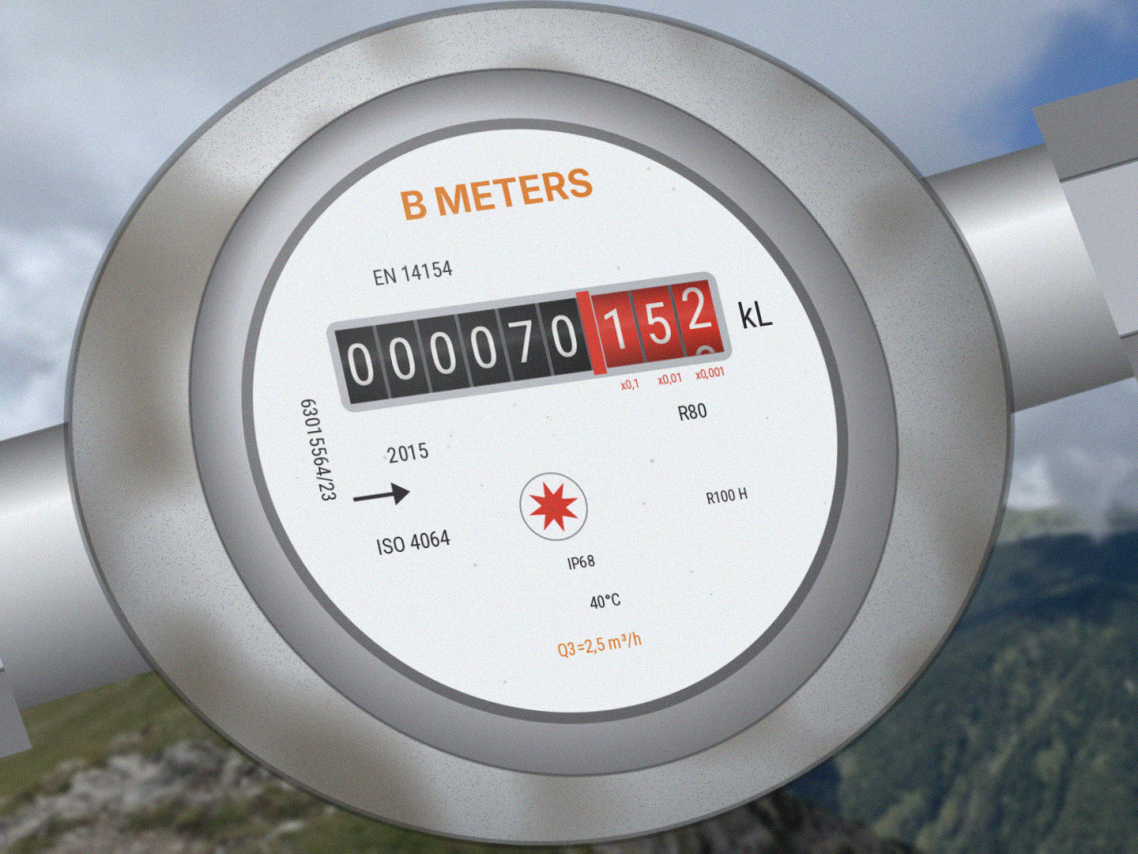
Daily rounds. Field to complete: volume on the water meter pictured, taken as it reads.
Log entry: 70.152 kL
